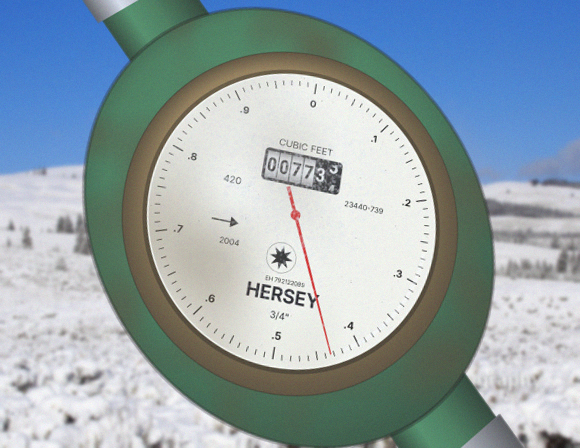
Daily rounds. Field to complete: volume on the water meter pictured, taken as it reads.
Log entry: 7733.43 ft³
